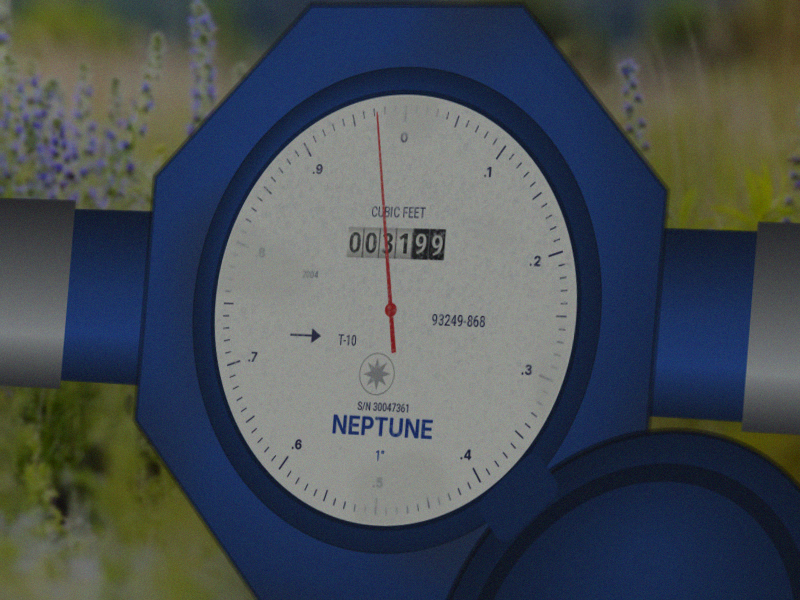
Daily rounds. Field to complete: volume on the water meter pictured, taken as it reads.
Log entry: 3198.97 ft³
